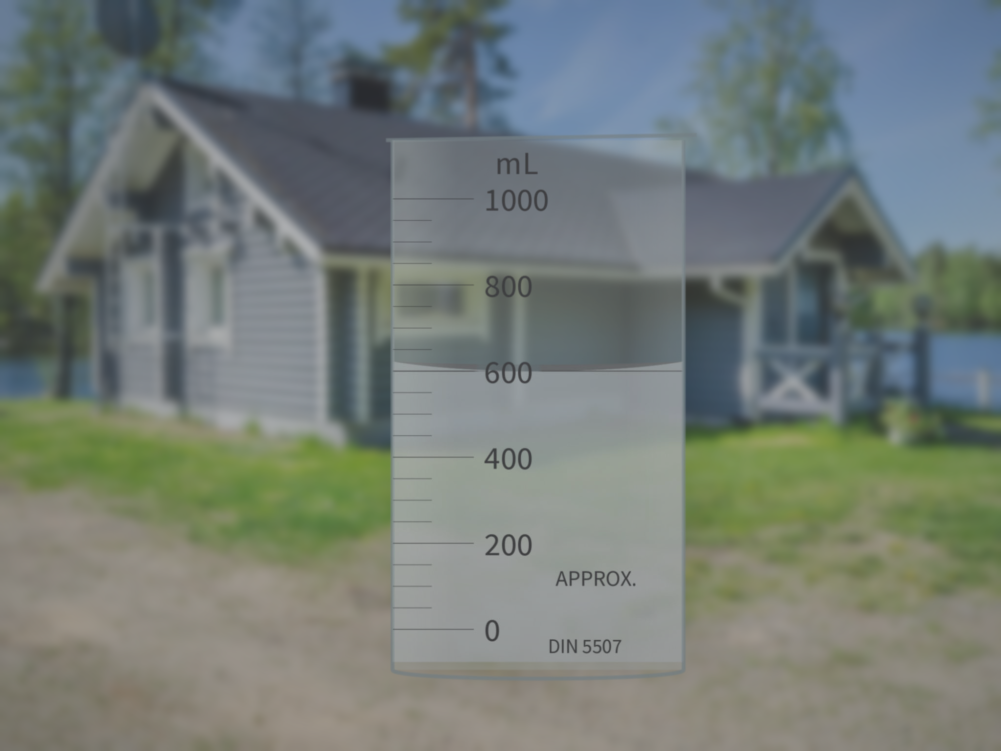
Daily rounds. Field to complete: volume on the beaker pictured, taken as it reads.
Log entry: 600 mL
